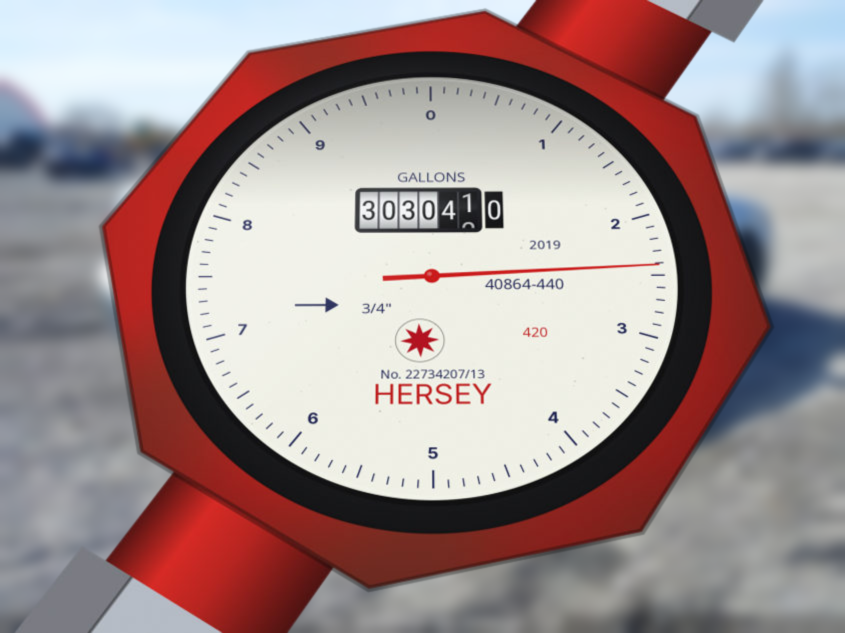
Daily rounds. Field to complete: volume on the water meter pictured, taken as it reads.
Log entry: 3030412.4 gal
